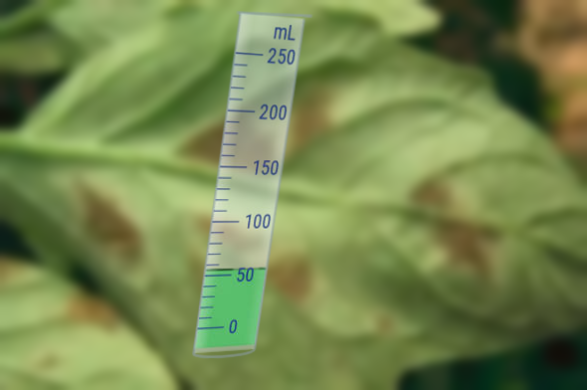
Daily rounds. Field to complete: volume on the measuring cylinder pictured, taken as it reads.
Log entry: 55 mL
